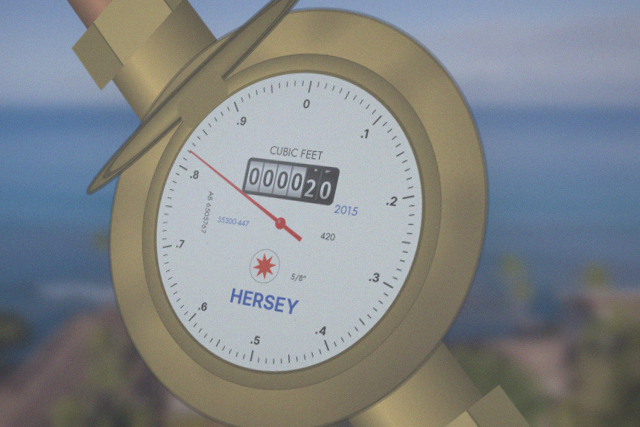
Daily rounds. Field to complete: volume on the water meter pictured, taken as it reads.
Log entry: 19.82 ft³
